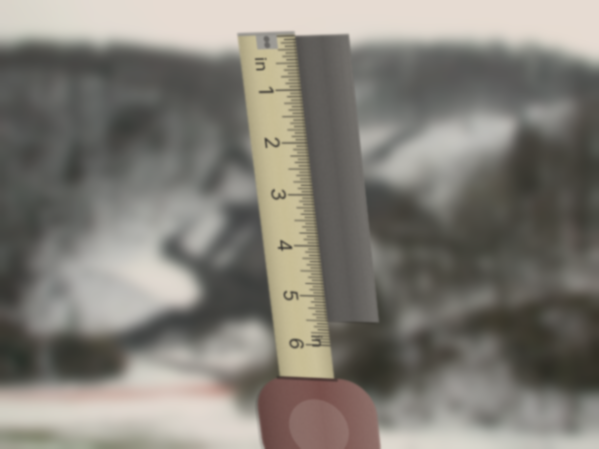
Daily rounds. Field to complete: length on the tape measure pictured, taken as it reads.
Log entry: 5.5 in
